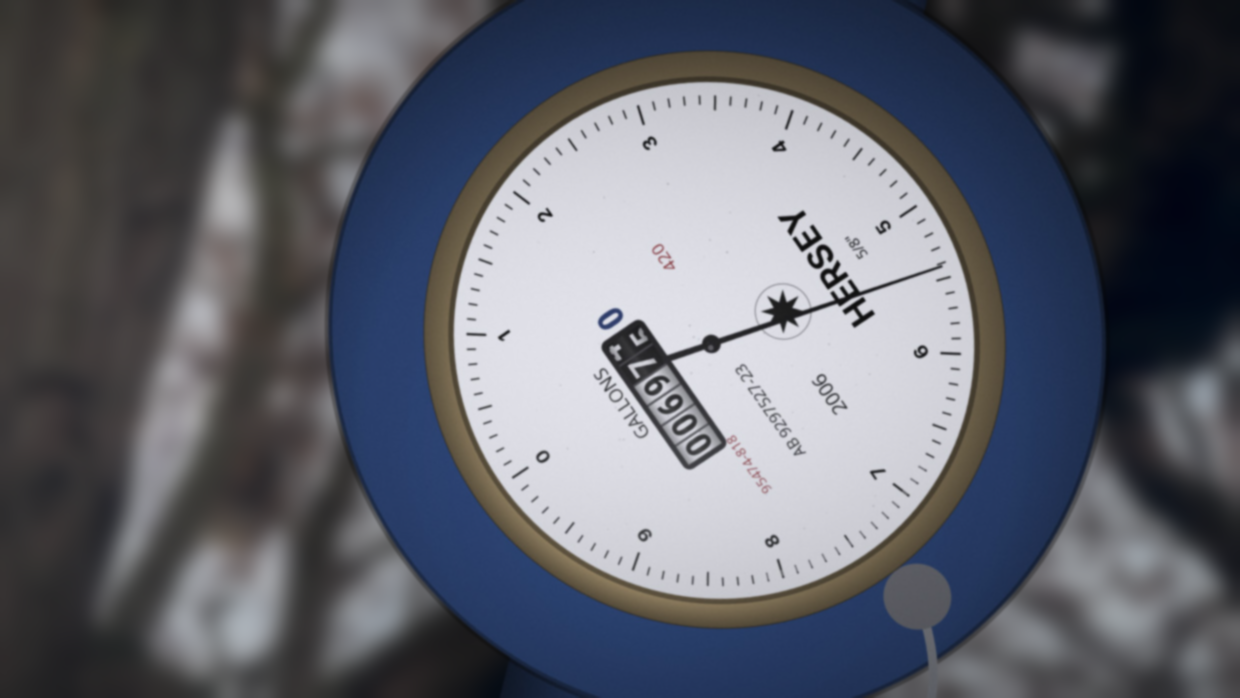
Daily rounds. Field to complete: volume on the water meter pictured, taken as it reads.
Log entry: 69745.4 gal
